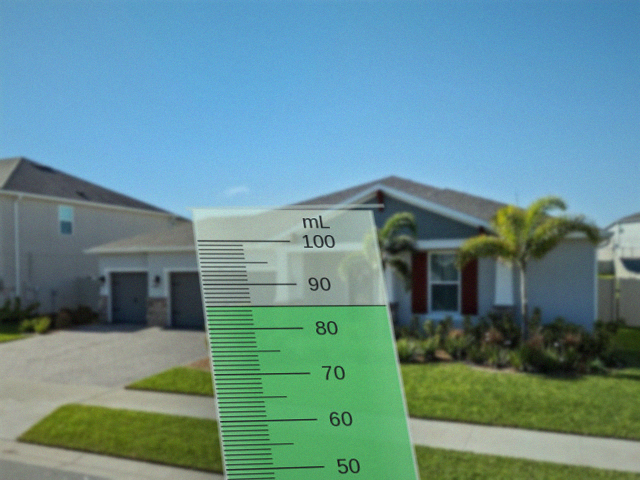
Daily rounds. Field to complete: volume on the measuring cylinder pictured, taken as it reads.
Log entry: 85 mL
